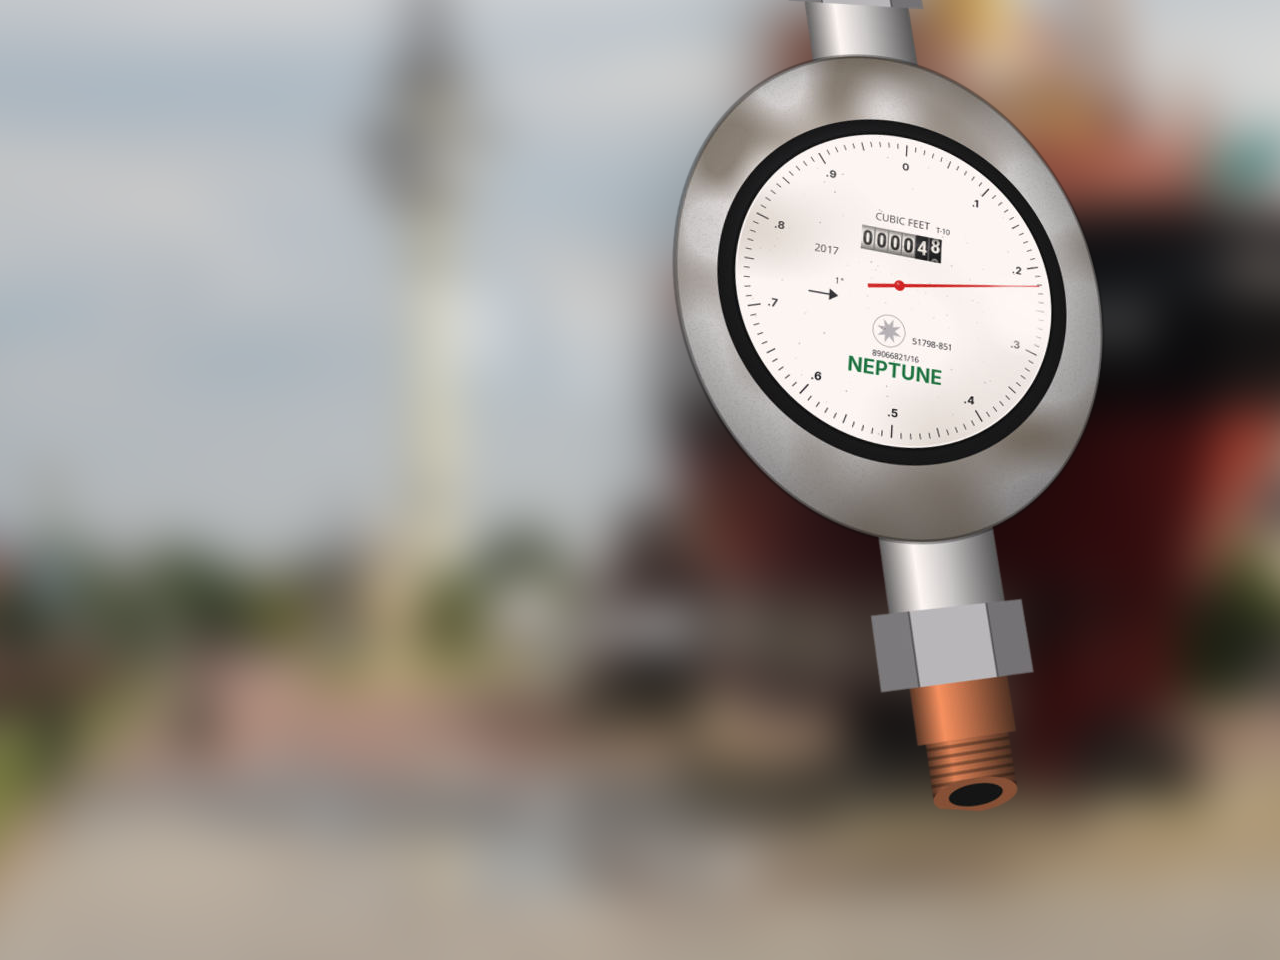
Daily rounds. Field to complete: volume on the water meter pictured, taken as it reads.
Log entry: 48.22 ft³
